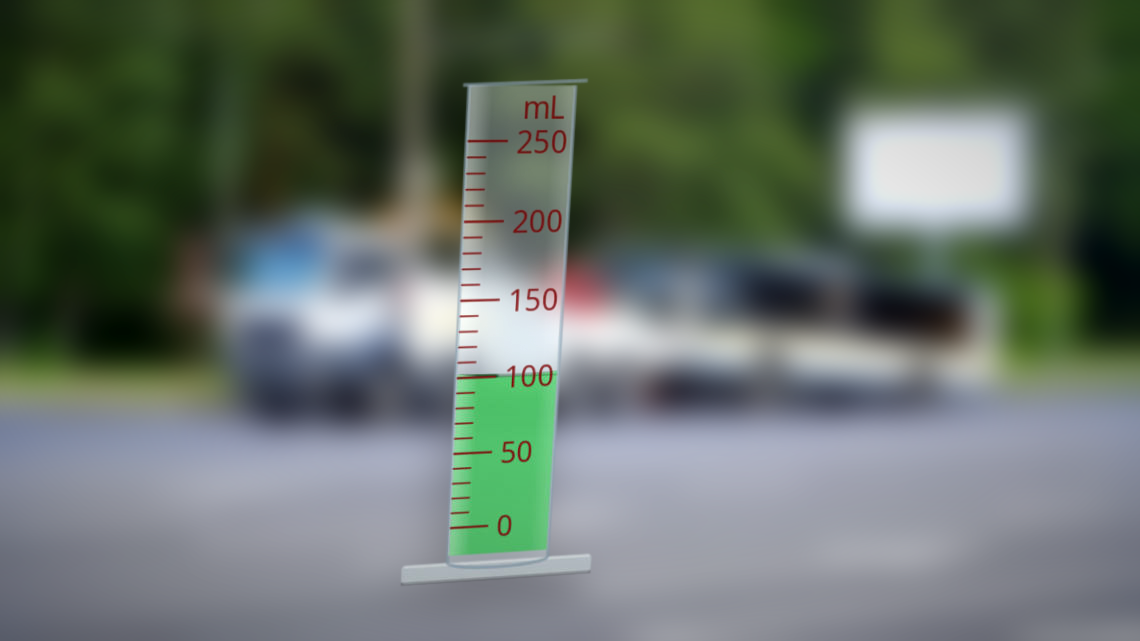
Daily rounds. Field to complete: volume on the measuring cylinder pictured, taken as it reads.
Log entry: 100 mL
